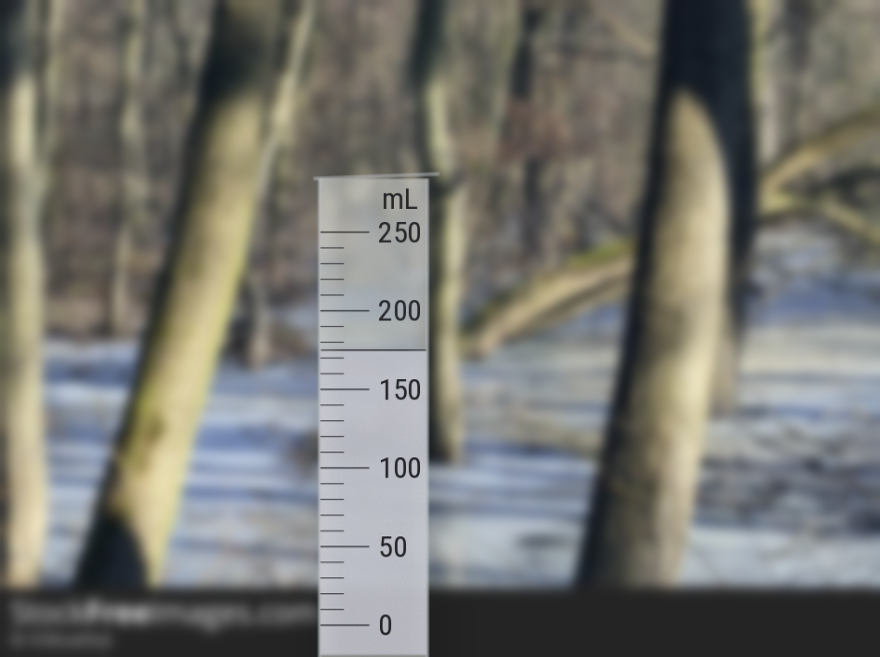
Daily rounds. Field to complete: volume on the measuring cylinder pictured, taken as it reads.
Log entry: 175 mL
